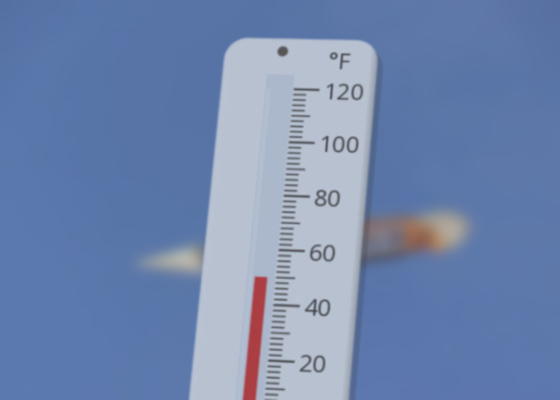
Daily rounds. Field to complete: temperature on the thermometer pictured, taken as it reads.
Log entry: 50 °F
